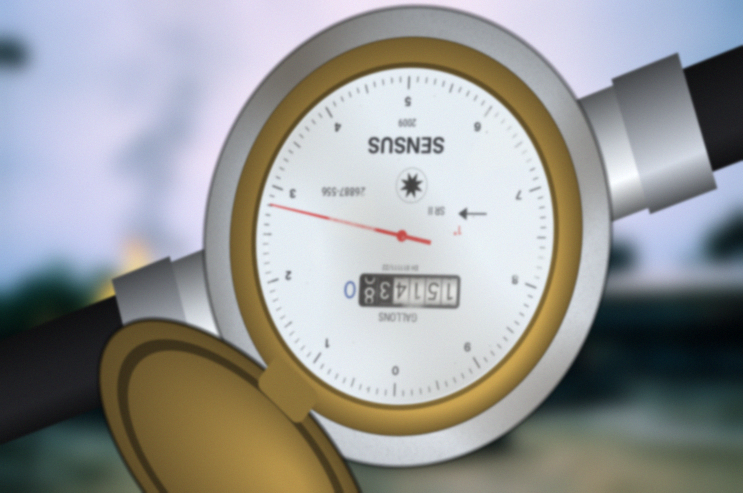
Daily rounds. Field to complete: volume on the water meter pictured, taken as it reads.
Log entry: 1514382.8 gal
